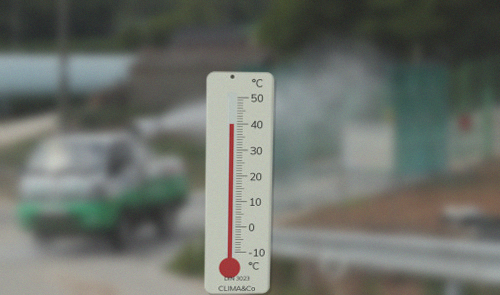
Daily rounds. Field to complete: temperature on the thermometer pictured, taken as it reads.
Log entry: 40 °C
